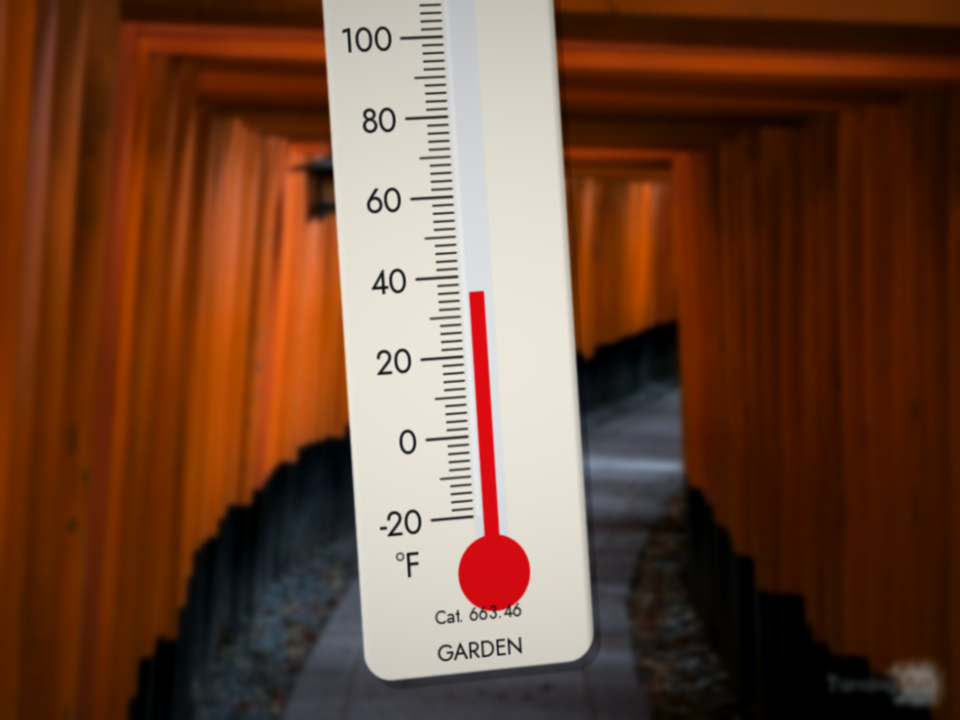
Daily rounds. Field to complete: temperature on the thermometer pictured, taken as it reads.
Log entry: 36 °F
